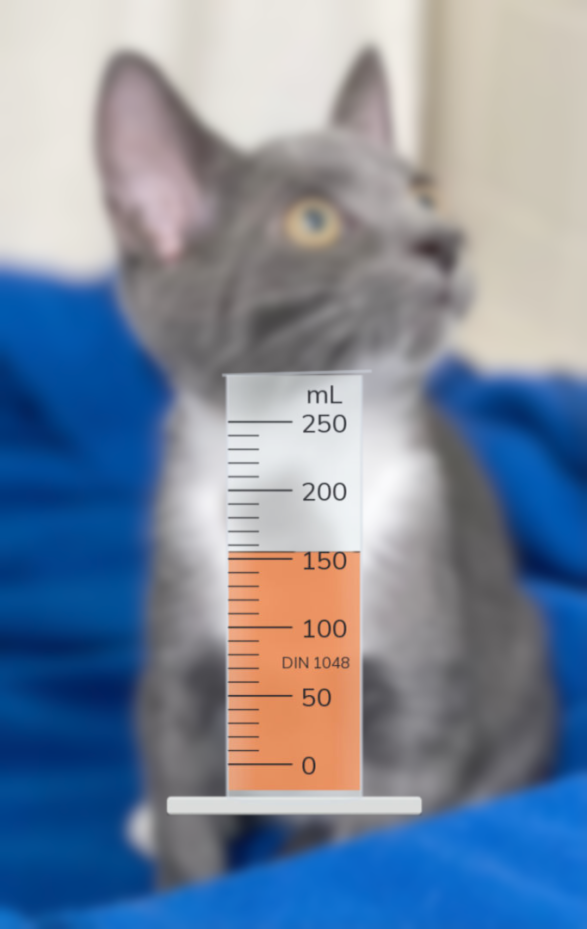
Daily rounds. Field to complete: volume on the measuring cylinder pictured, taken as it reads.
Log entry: 155 mL
